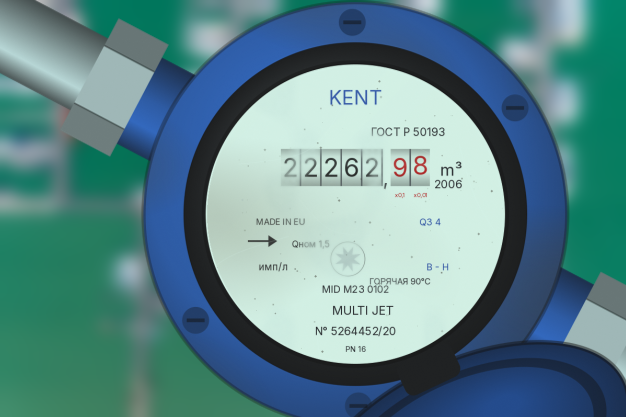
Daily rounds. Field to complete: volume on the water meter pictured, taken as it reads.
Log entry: 22262.98 m³
